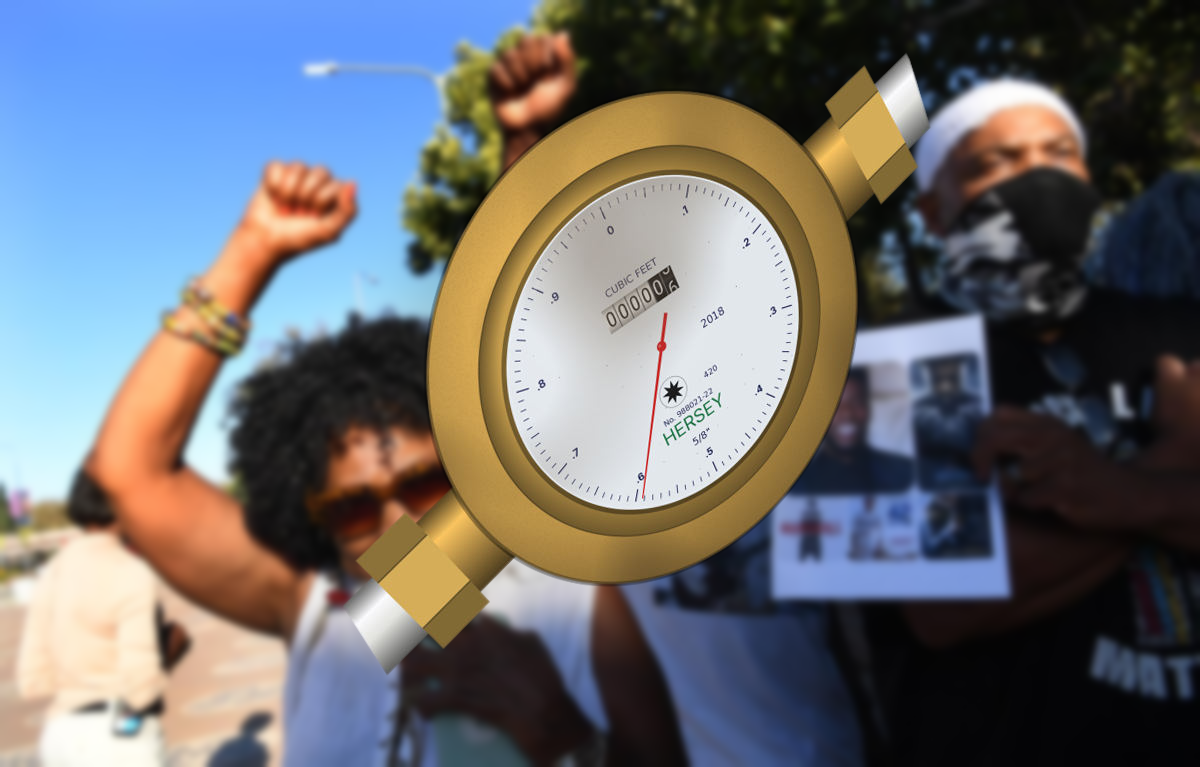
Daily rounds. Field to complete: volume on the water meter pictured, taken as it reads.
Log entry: 5.59 ft³
